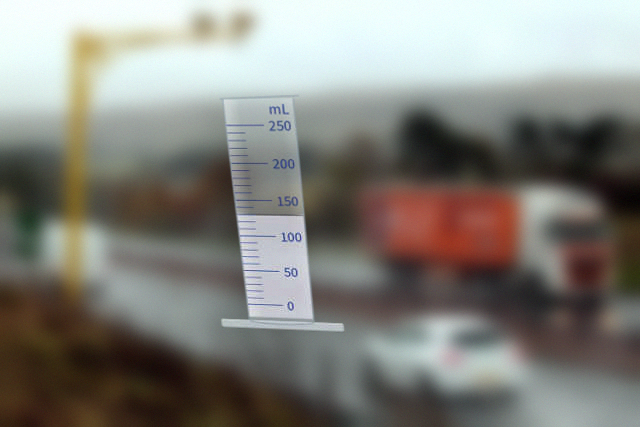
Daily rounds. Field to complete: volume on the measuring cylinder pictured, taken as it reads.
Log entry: 130 mL
